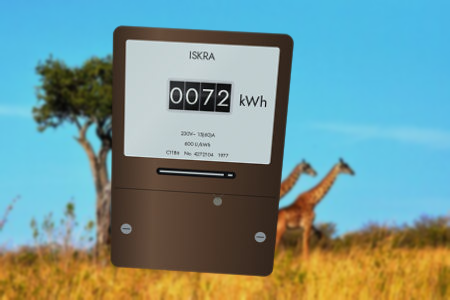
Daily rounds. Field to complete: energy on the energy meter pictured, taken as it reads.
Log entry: 72 kWh
